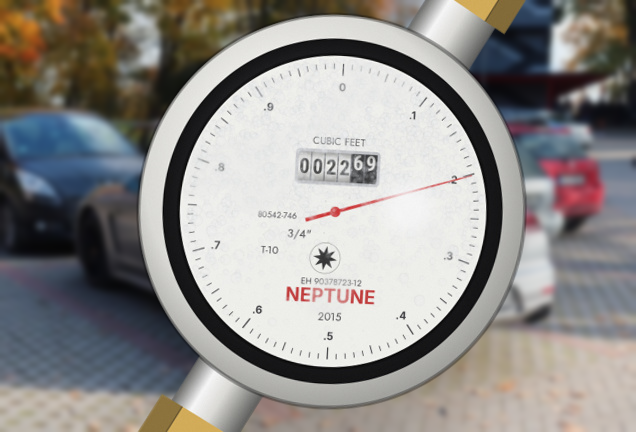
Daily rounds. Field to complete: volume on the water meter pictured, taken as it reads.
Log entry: 2269.20 ft³
